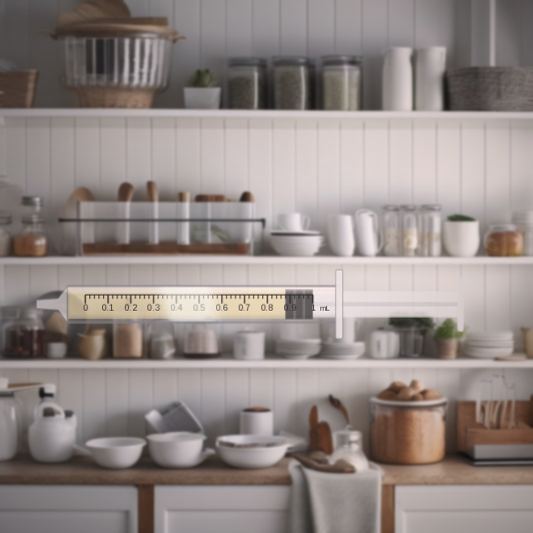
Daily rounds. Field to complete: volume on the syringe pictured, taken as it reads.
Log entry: 0.88 mL
